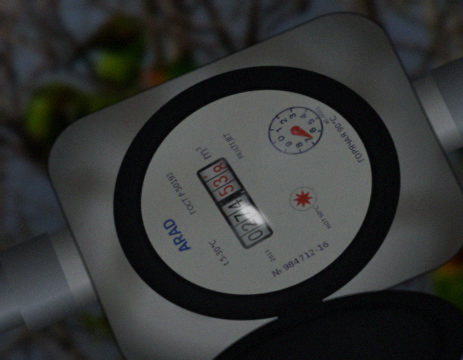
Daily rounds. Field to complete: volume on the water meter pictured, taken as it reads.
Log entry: 274.5376 m³
